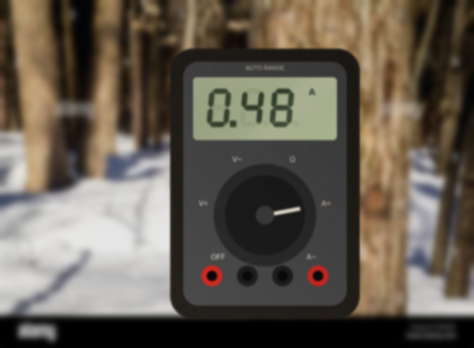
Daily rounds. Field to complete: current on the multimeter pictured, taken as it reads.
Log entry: 0.48 A
